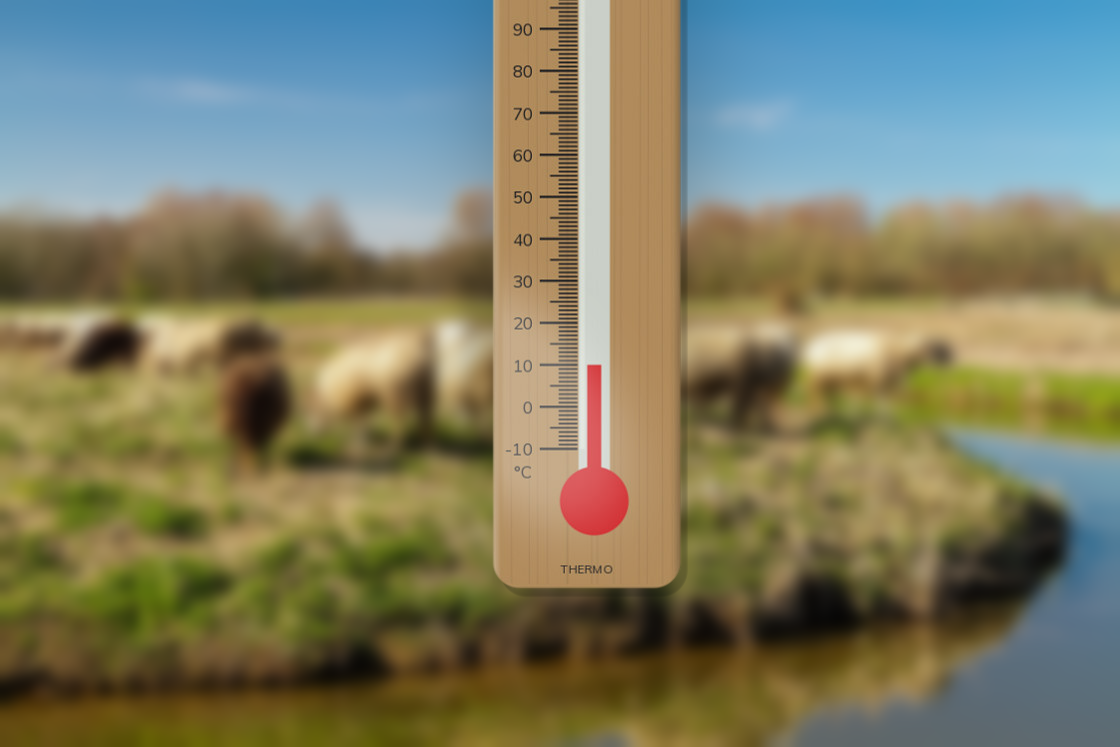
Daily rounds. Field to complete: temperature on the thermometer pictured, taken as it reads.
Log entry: 10 °C
